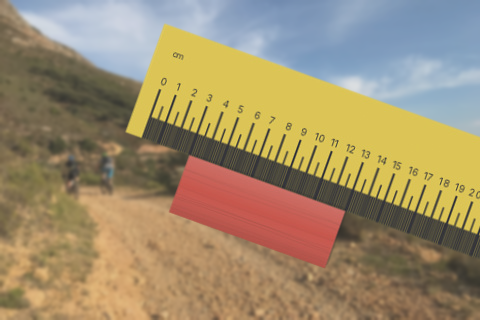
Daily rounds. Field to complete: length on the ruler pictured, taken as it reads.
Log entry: 10 cm
